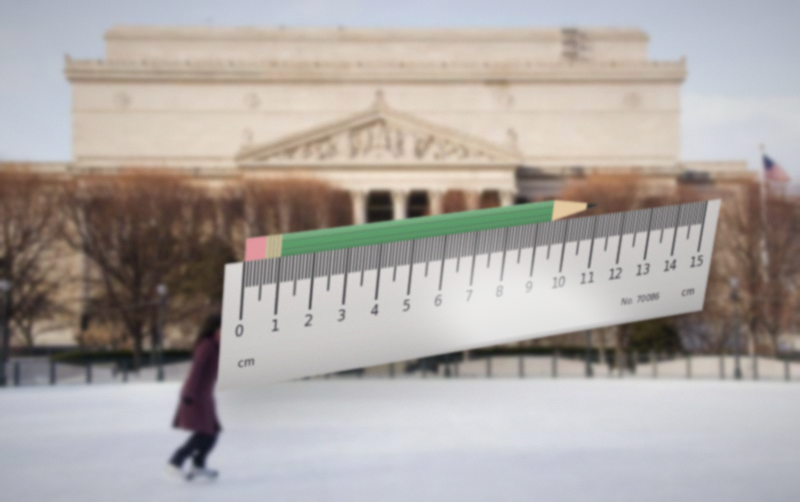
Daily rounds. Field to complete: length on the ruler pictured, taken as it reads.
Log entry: 11 cm
